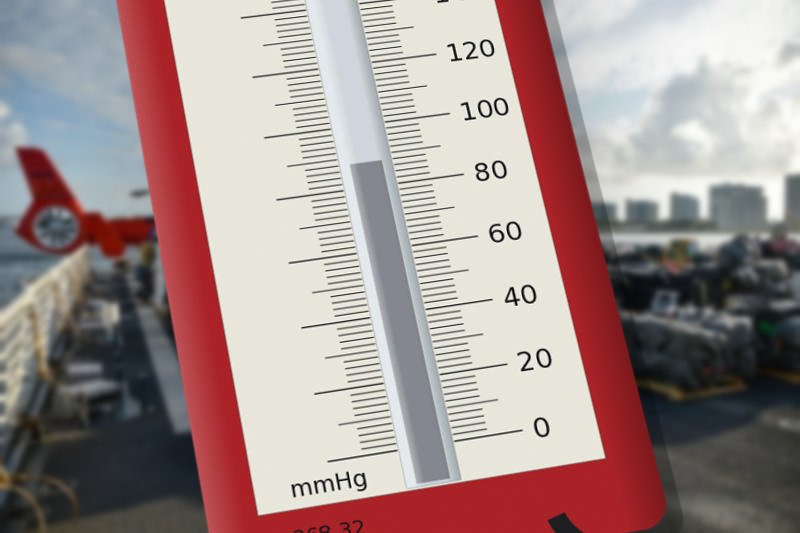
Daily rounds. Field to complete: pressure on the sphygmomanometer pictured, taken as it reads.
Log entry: 88 mmHg
